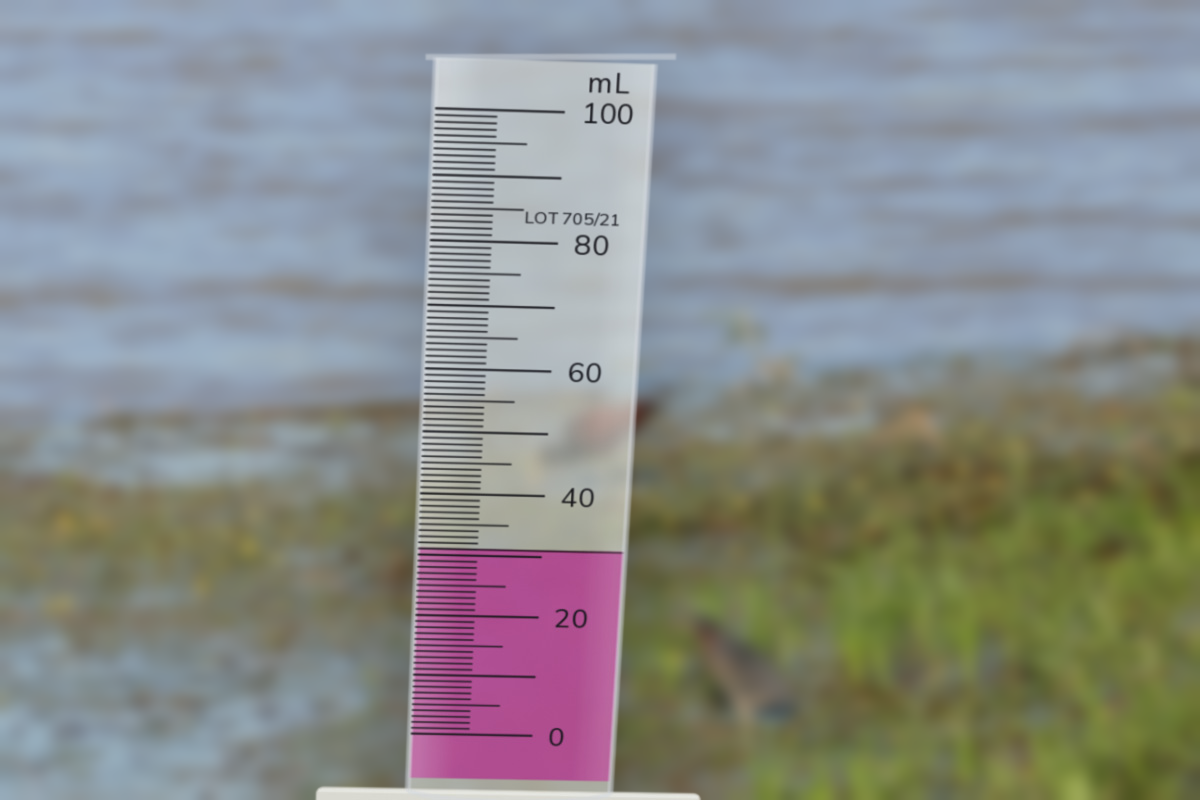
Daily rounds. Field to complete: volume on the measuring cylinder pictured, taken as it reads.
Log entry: 31 mL
